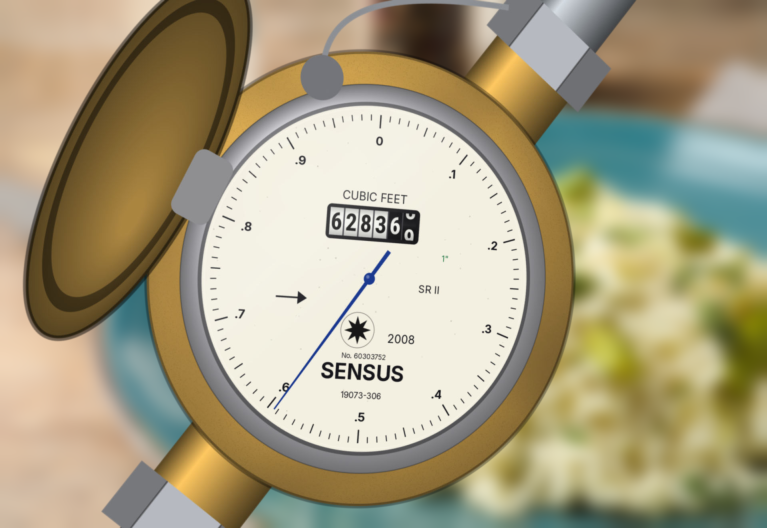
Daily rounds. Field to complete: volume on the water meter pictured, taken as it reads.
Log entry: 628368.59 ft³
